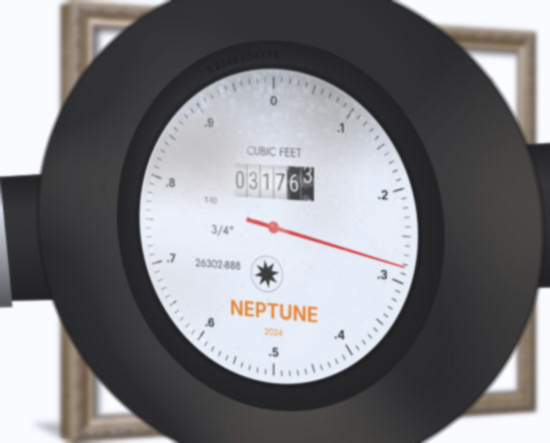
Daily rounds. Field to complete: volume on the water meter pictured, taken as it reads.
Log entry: 31763.28 ft³
